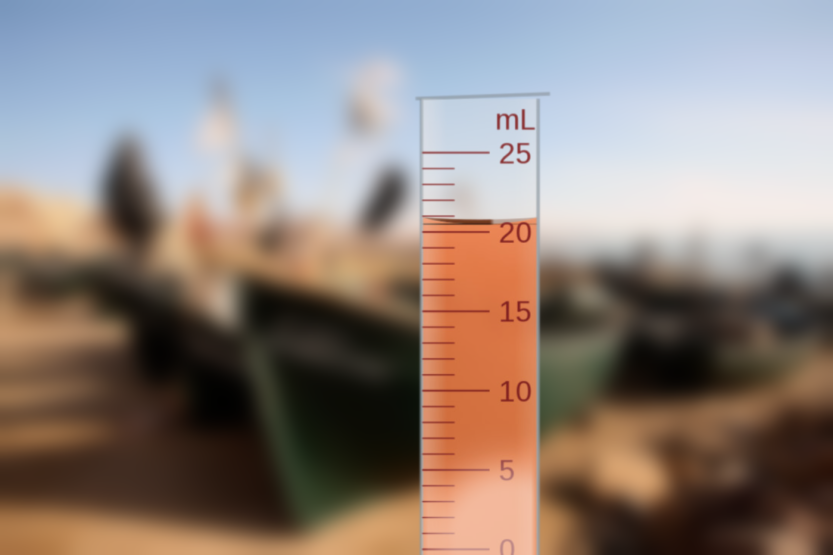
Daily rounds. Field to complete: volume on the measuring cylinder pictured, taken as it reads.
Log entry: 20.5 mL
